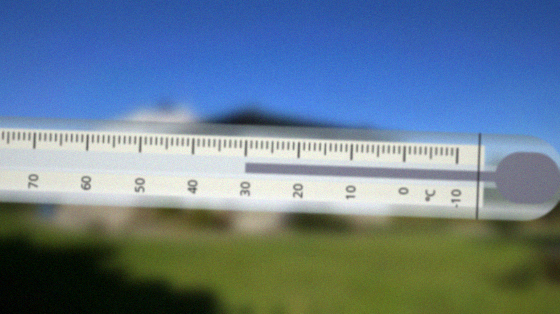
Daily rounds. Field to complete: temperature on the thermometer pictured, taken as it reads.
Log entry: 30 °C
